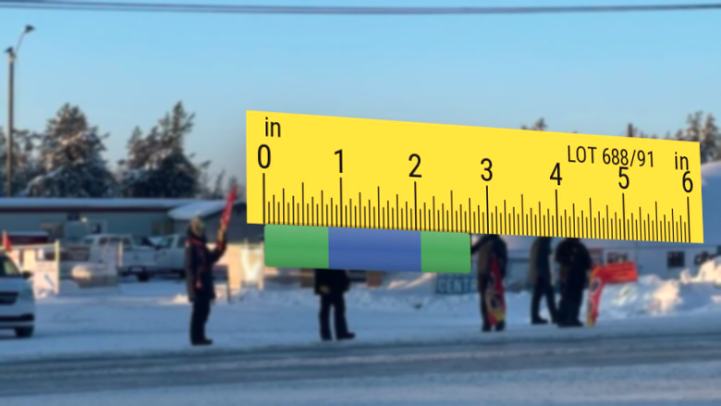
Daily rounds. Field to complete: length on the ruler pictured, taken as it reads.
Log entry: 2.75 in
